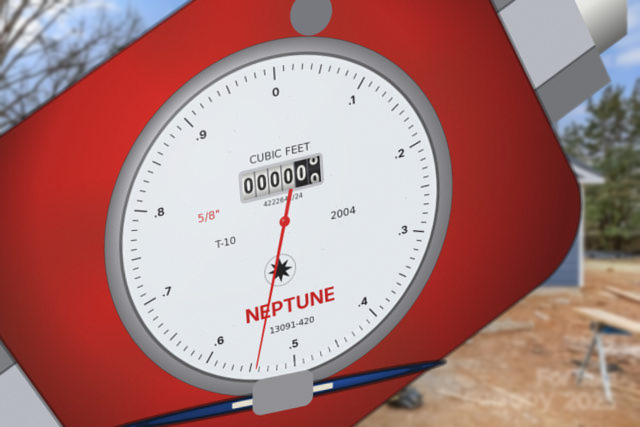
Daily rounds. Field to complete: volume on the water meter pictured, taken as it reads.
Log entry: 8.54 ft³
